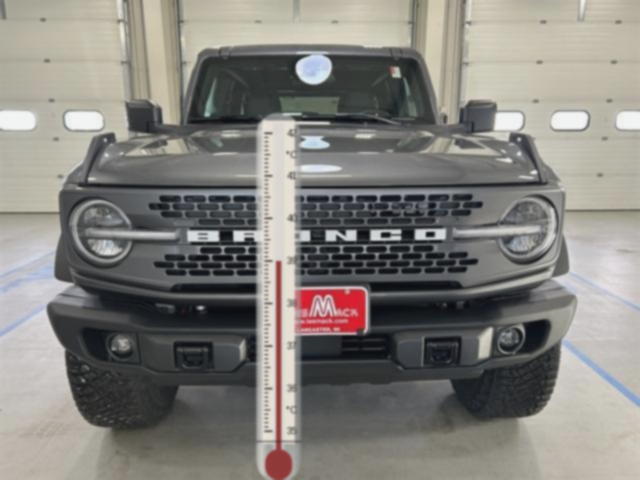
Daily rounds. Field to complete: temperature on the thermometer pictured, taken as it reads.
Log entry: 39 °C
